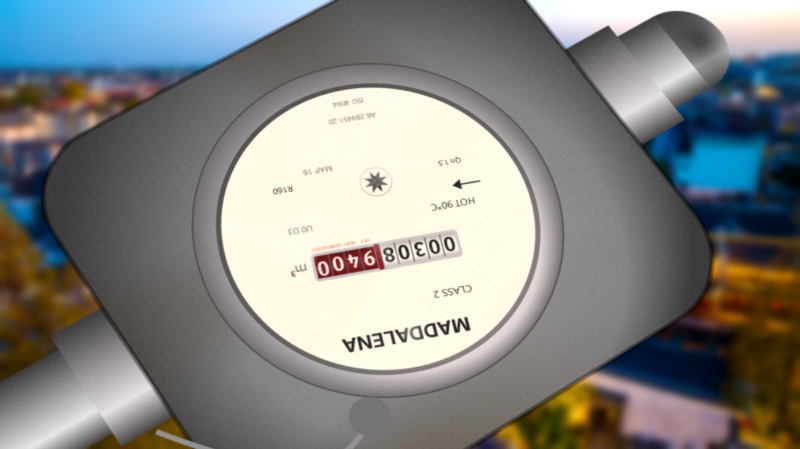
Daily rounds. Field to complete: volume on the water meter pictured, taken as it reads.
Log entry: 308.9400 m³
